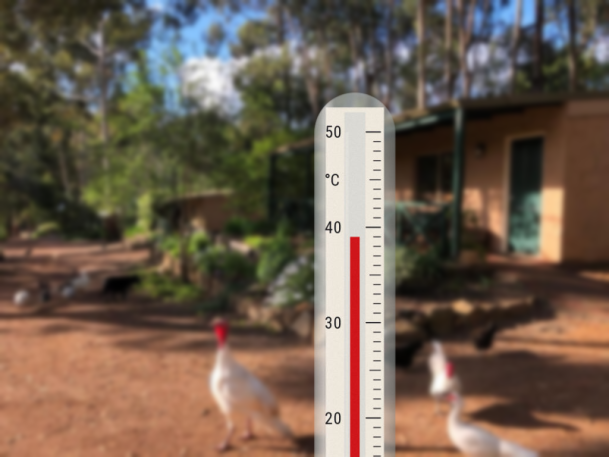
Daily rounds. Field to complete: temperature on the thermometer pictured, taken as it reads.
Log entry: 39 °C
